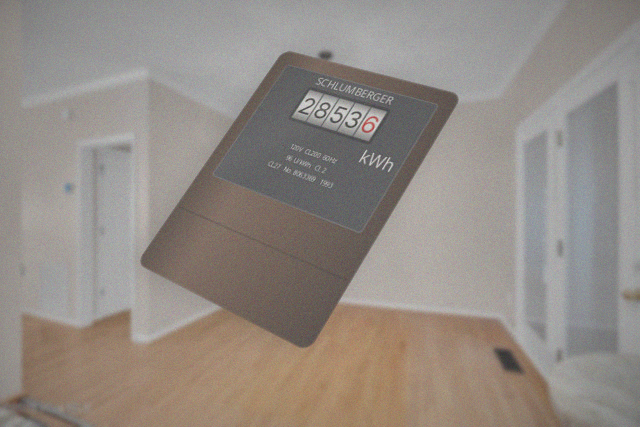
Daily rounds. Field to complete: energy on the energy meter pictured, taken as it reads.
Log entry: 2853.6 kWh
